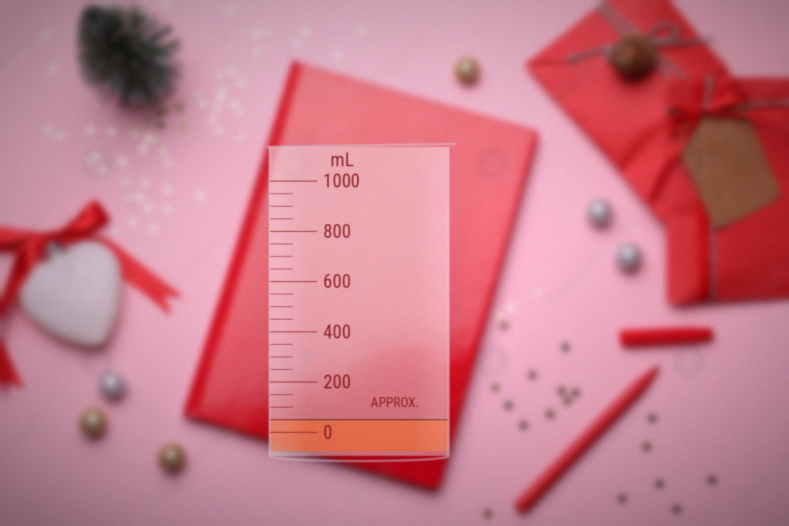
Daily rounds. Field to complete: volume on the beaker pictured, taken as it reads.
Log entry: 50 mL
